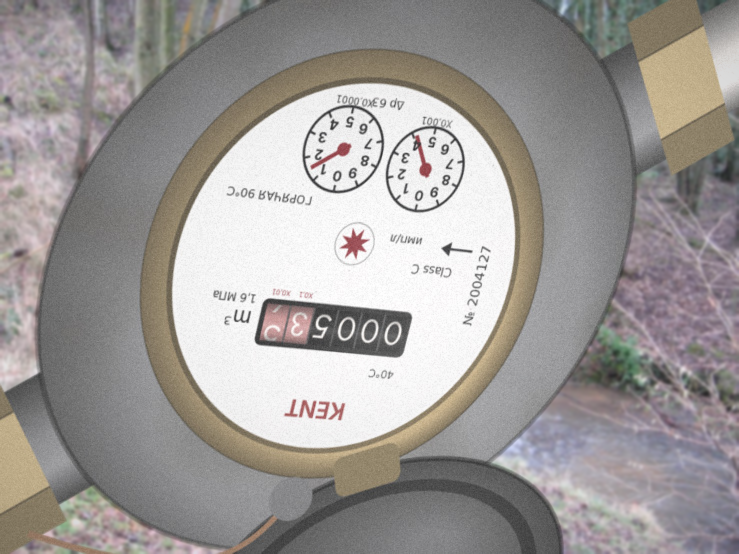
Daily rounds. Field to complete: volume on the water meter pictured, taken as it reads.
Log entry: 5.3541 m³
